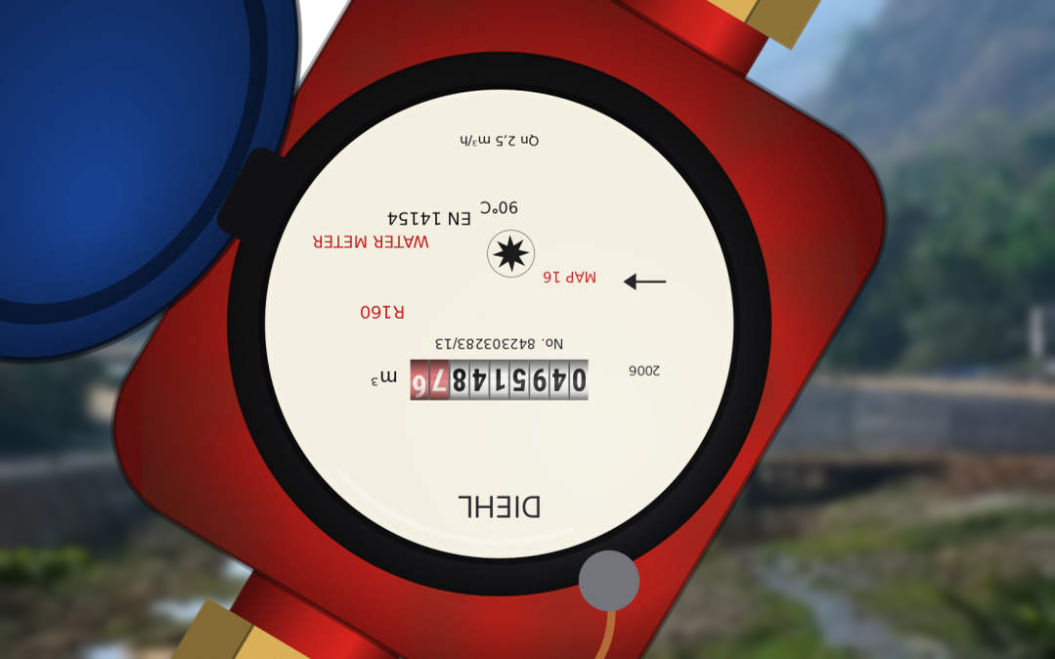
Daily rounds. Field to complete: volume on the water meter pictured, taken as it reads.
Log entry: 495148.76 m³
